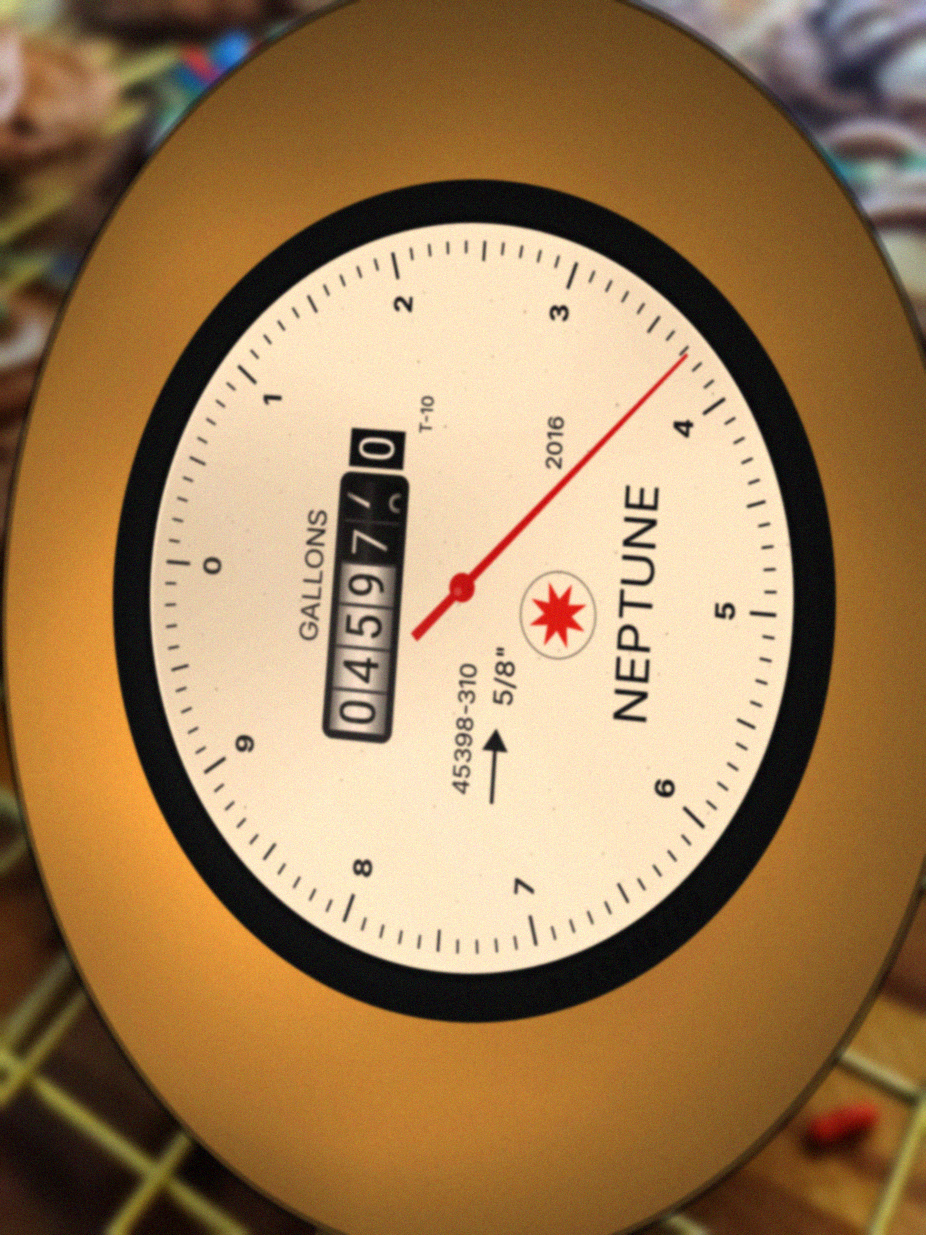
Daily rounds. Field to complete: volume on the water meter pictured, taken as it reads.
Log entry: 459773.7 gal
